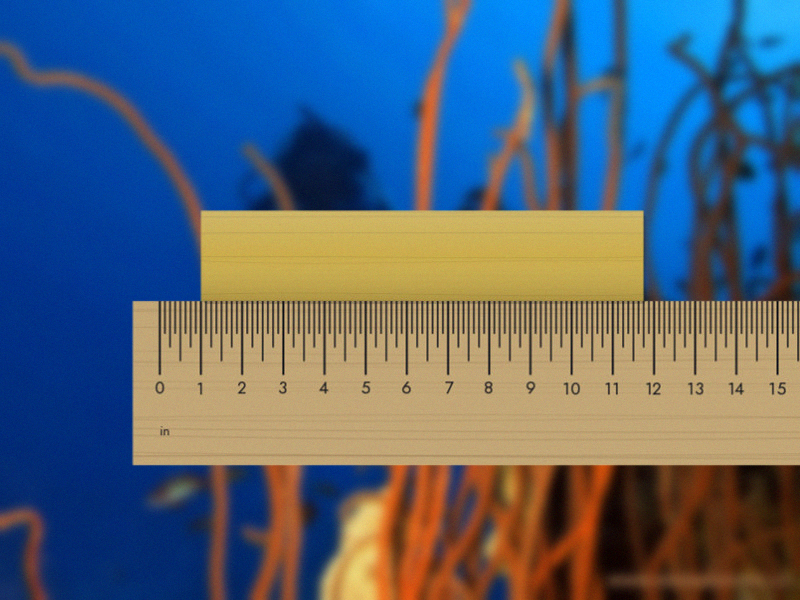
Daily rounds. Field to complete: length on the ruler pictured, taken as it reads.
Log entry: 10.75 in
